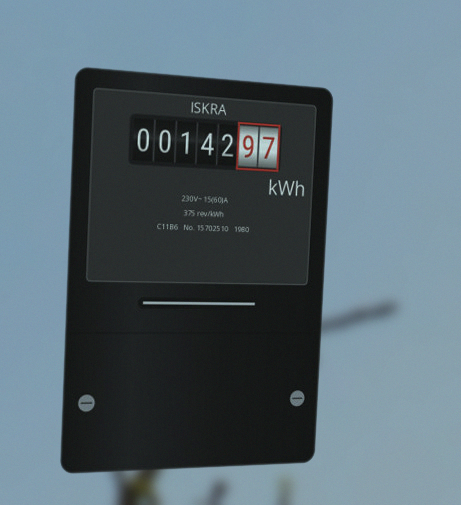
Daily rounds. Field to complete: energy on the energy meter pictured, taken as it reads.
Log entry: 142.97 kWh
